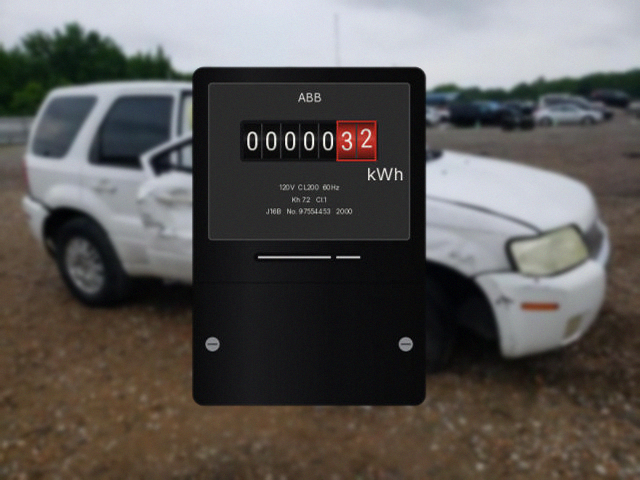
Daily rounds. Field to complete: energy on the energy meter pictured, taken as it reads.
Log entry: 0.32 kWh
